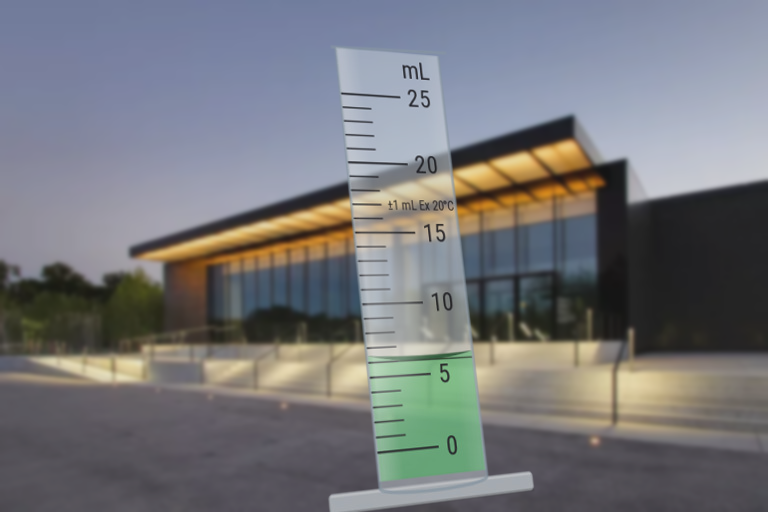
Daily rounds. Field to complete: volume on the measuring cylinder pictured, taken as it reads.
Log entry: 6 mL
